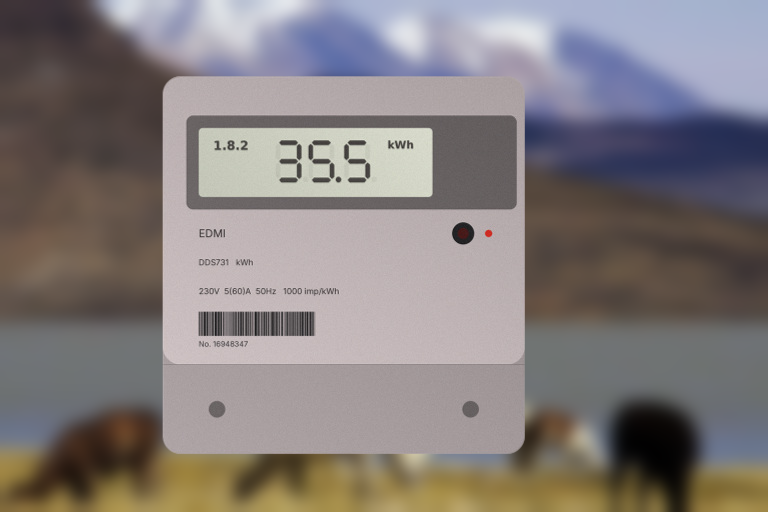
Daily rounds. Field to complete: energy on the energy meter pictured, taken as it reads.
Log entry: 35.5 kWh
